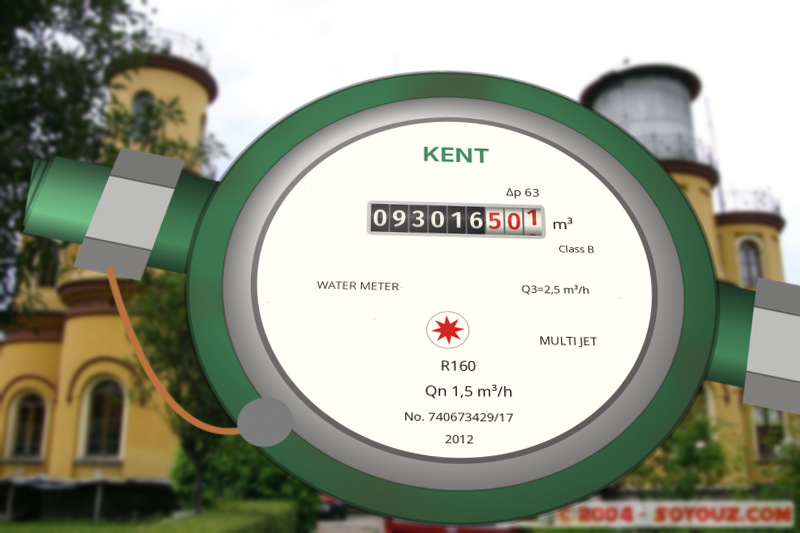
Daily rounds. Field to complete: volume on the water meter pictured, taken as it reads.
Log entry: 93016.501 m³
